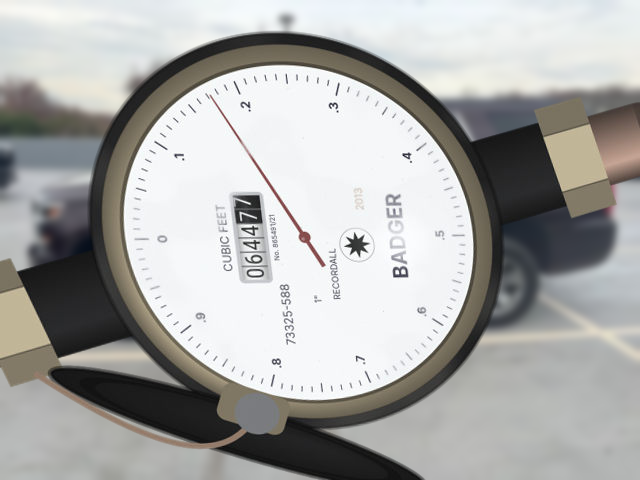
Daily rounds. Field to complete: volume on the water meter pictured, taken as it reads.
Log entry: 64477.17 ft³
